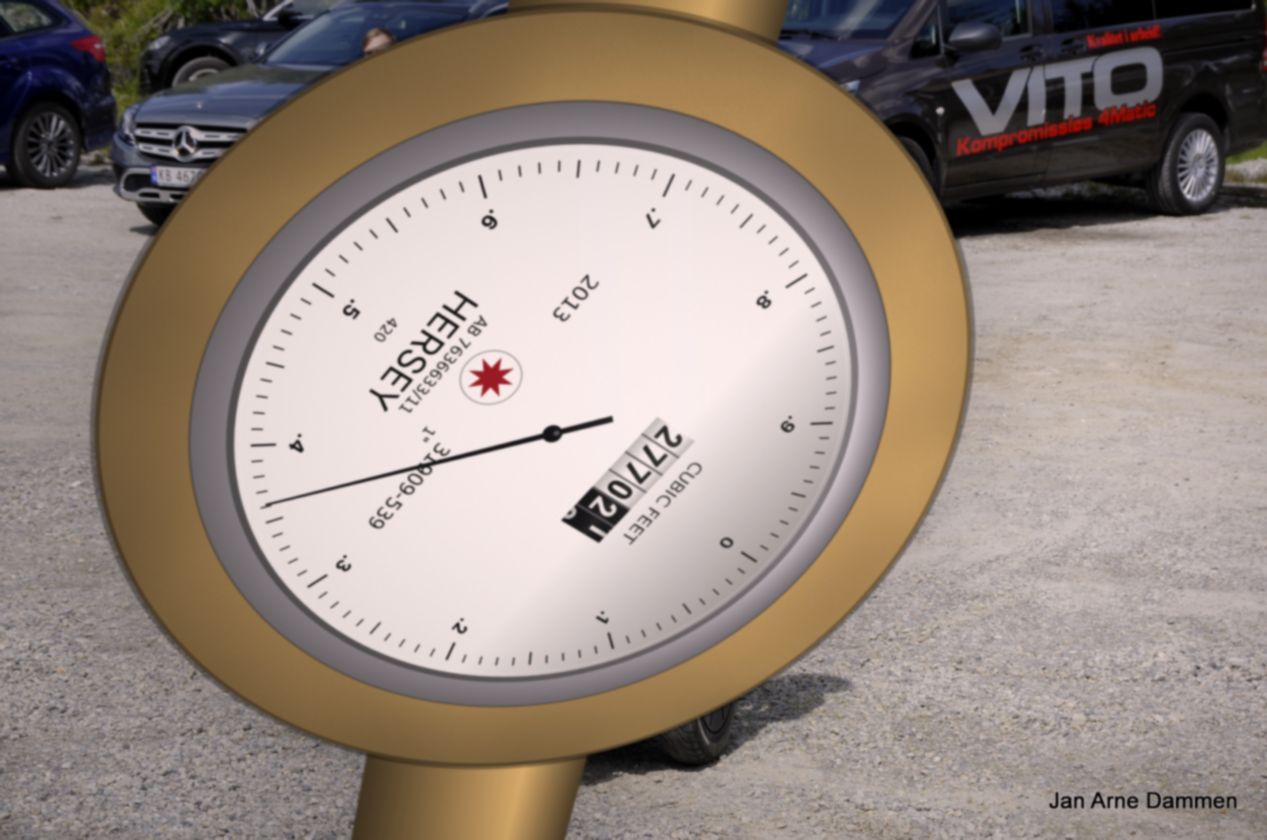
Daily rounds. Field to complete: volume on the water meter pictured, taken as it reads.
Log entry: 277021.36 ft³
